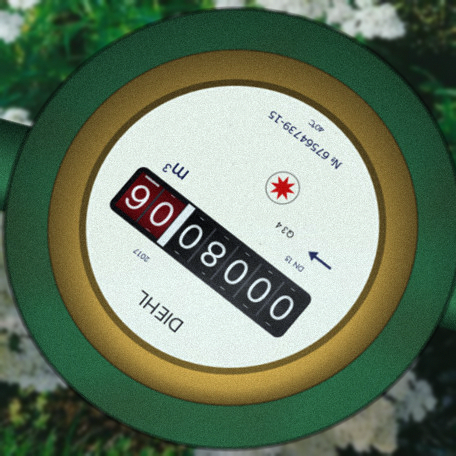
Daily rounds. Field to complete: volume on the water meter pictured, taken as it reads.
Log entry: 80.06 m³
